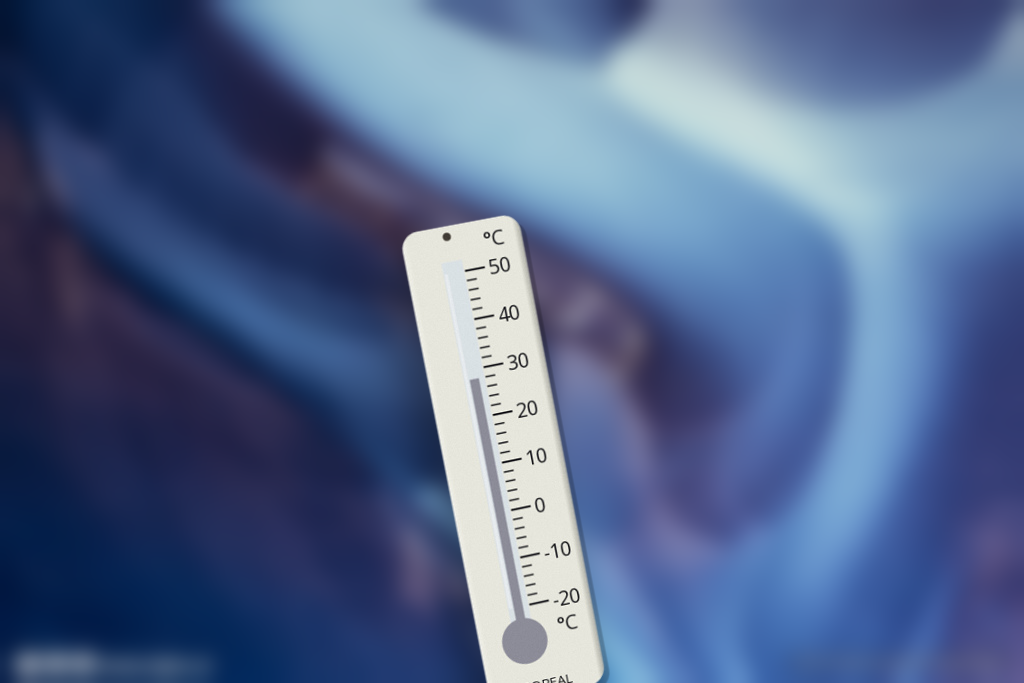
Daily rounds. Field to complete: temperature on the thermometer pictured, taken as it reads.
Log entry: 28 °C
